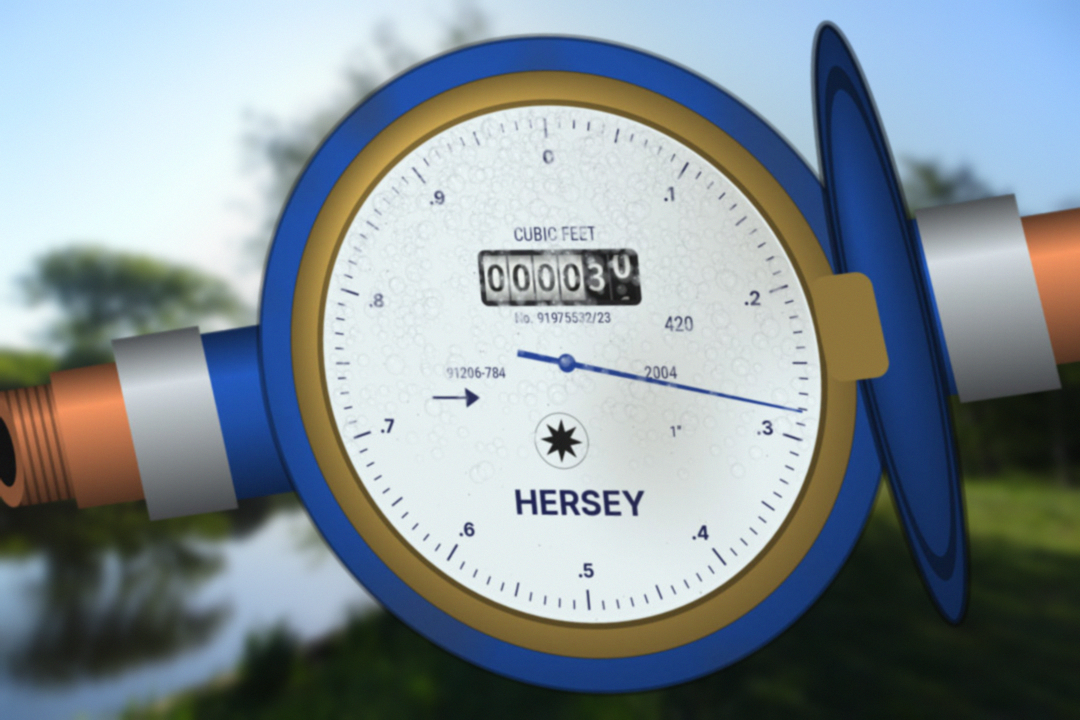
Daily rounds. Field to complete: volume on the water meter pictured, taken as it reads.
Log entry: 30.28 ft³
